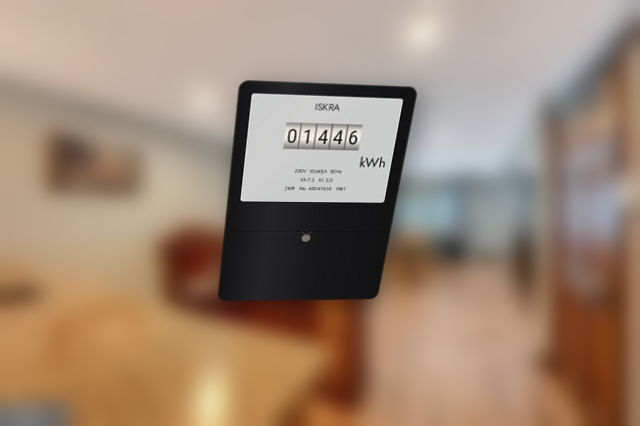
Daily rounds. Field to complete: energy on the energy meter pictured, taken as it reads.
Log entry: 1446 kWh
